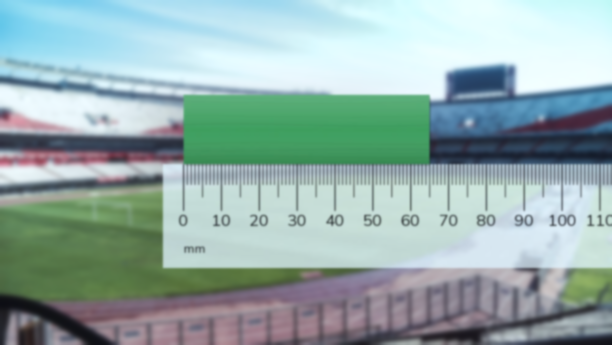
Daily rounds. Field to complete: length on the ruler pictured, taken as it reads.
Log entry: 65 mm
